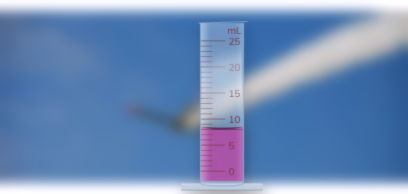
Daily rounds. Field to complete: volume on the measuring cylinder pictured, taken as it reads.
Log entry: 8 mL
